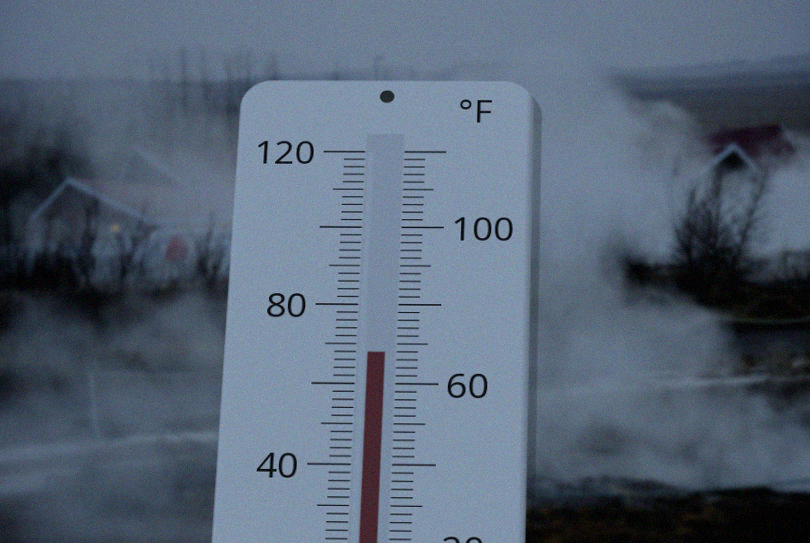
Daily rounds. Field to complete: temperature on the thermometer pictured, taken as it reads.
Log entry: 68 °F
